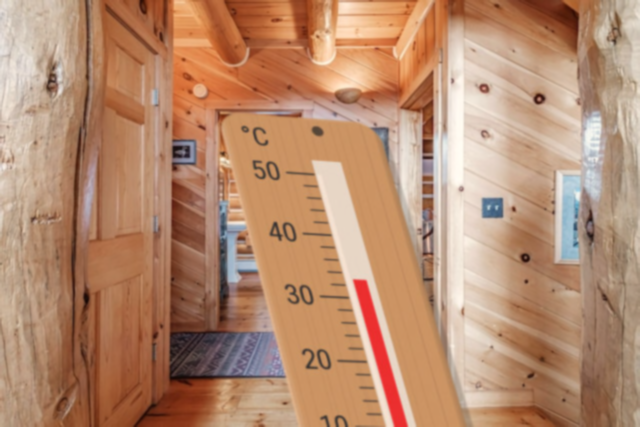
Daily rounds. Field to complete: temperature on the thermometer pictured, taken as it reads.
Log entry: 33 °C
